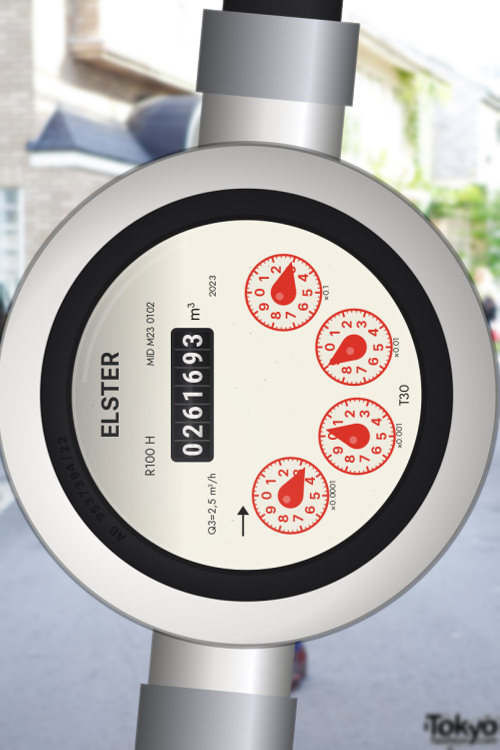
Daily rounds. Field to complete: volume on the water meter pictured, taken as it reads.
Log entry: 261693.2903 m³
